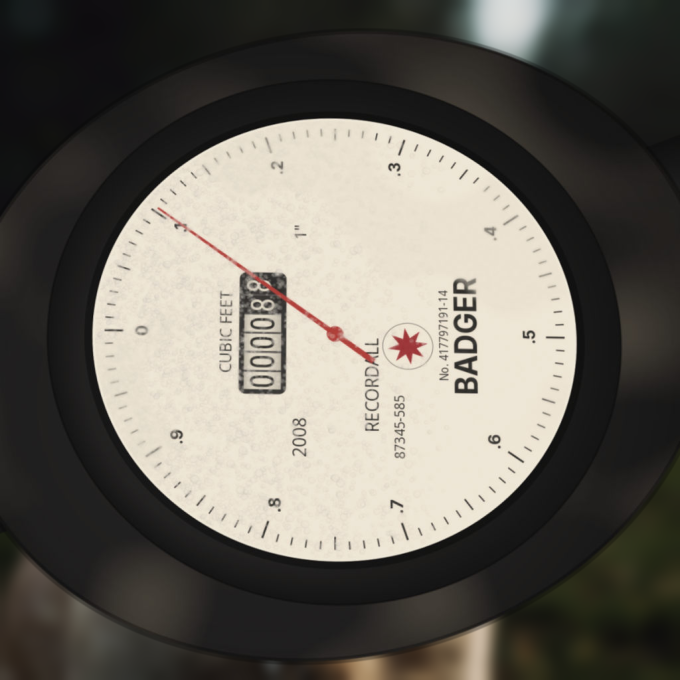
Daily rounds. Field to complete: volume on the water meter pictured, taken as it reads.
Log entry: 88.10 ft³
